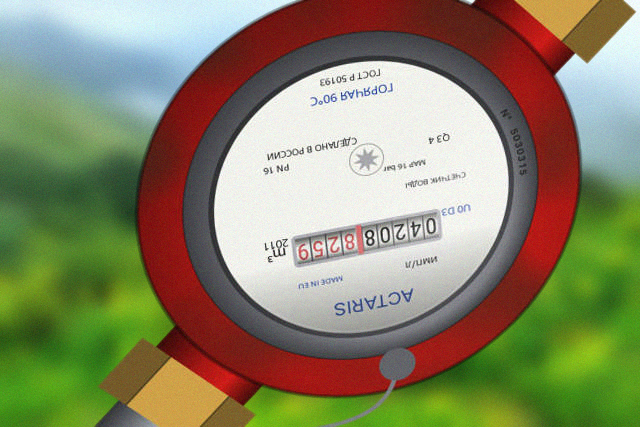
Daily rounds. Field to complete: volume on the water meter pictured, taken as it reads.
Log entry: 4208.8259 m³
